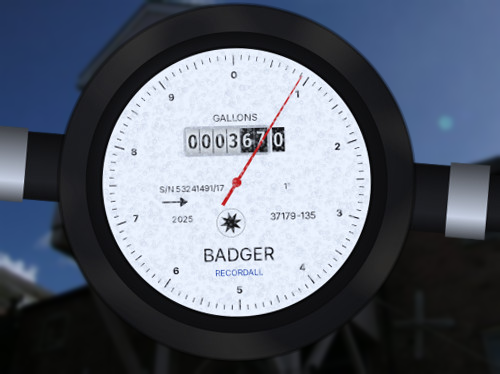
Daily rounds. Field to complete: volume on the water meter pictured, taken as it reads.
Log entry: 3670.9 gal
